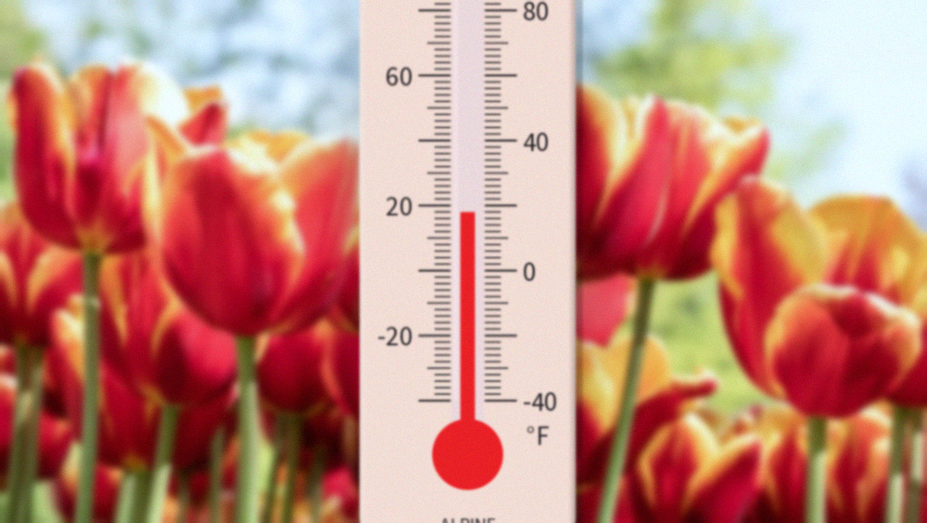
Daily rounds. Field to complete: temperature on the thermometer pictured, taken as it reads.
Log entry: 18 °F
